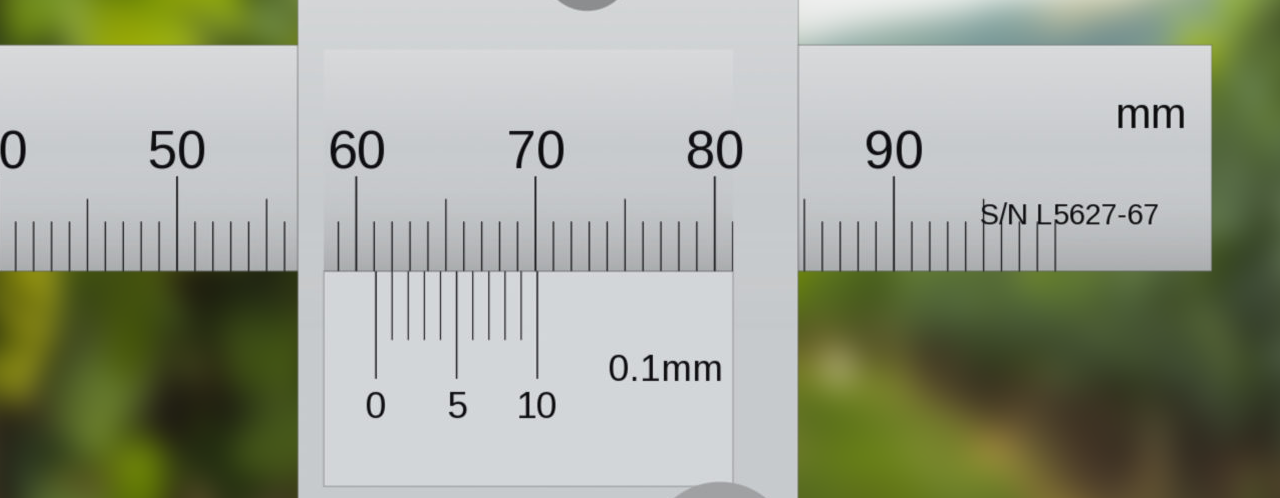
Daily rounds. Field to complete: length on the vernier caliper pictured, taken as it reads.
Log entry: 61.1 mm
